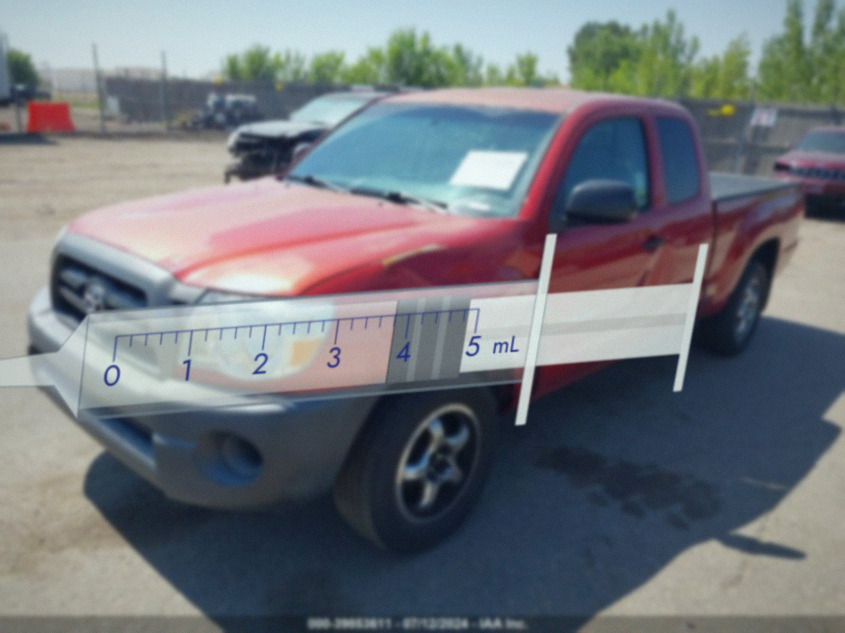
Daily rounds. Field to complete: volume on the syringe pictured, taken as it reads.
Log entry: 3.8 mL
